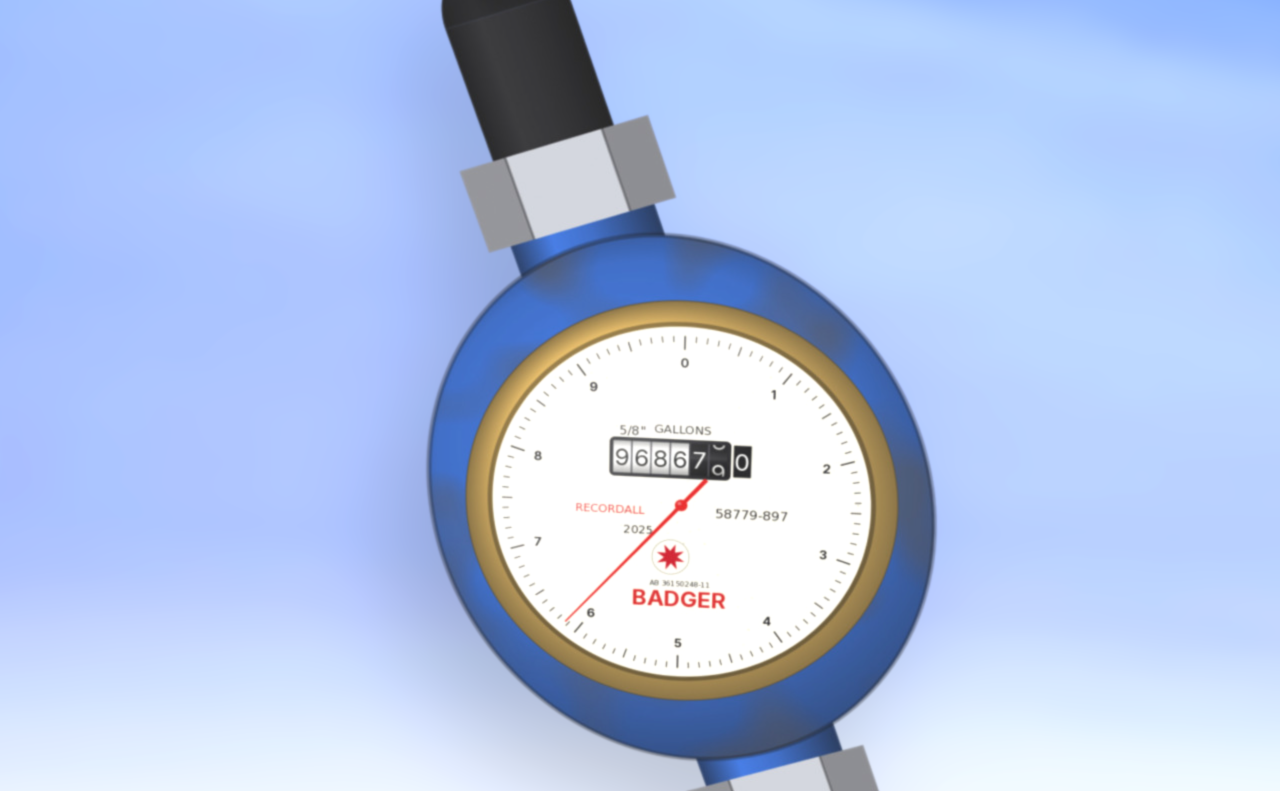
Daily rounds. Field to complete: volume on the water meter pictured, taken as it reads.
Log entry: 9686786.1 gal
